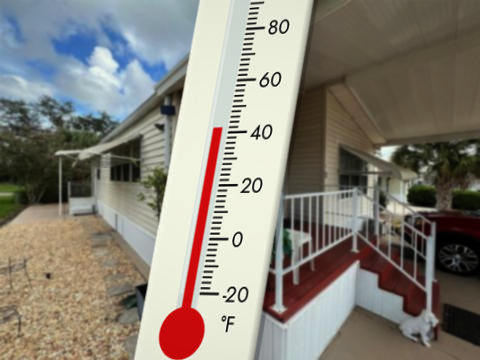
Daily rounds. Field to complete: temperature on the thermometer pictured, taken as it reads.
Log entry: 42 °F
